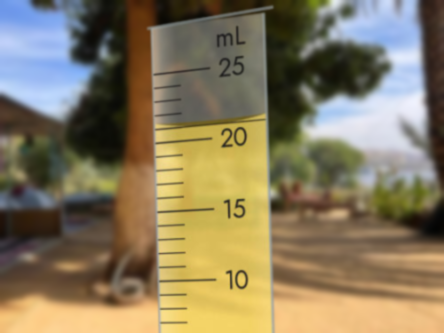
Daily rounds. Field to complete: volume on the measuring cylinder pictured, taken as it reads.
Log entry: 21 mL
